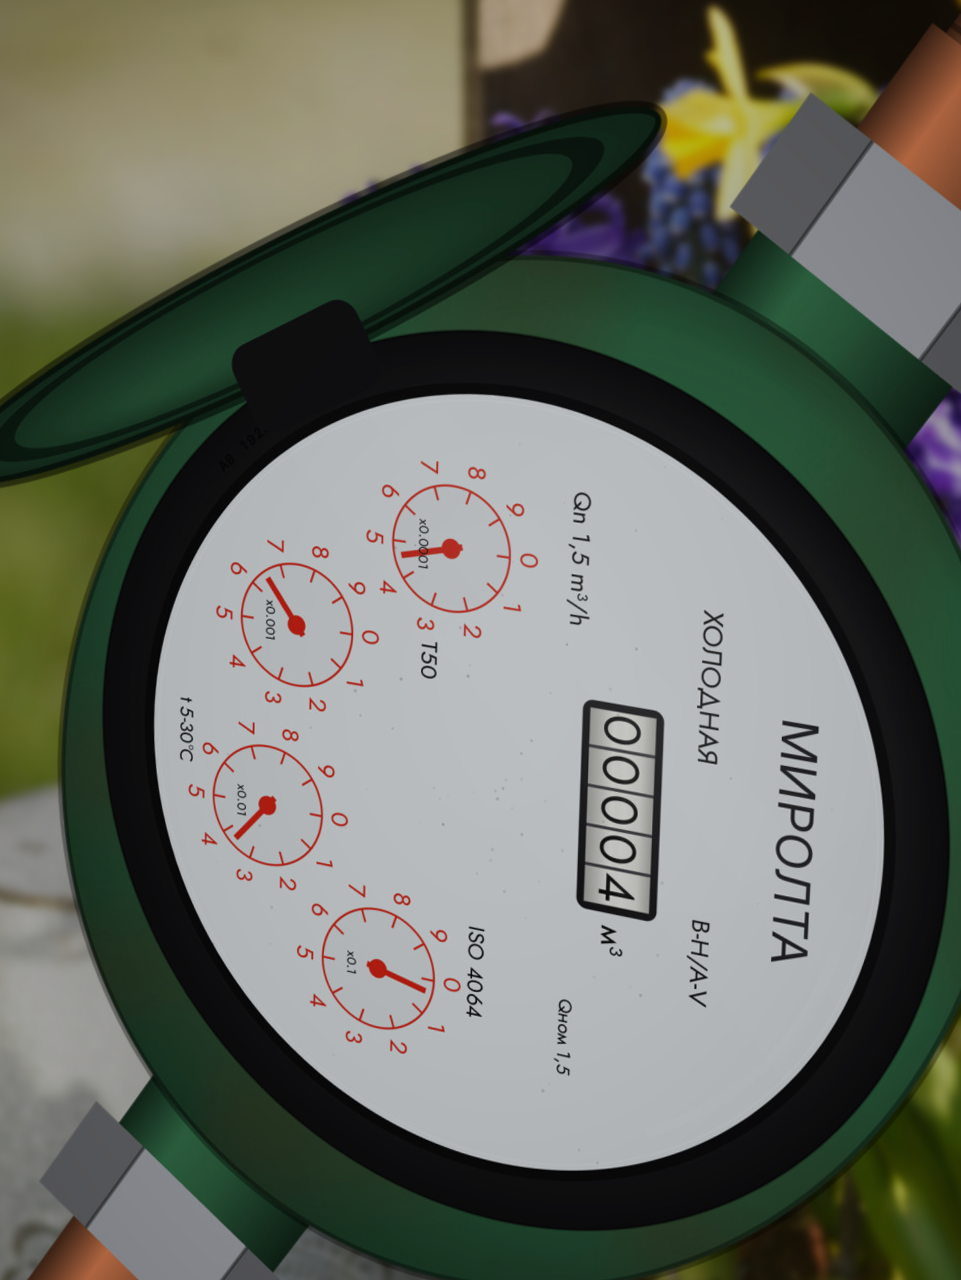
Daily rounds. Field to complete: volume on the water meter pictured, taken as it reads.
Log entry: 4.0364 m³
